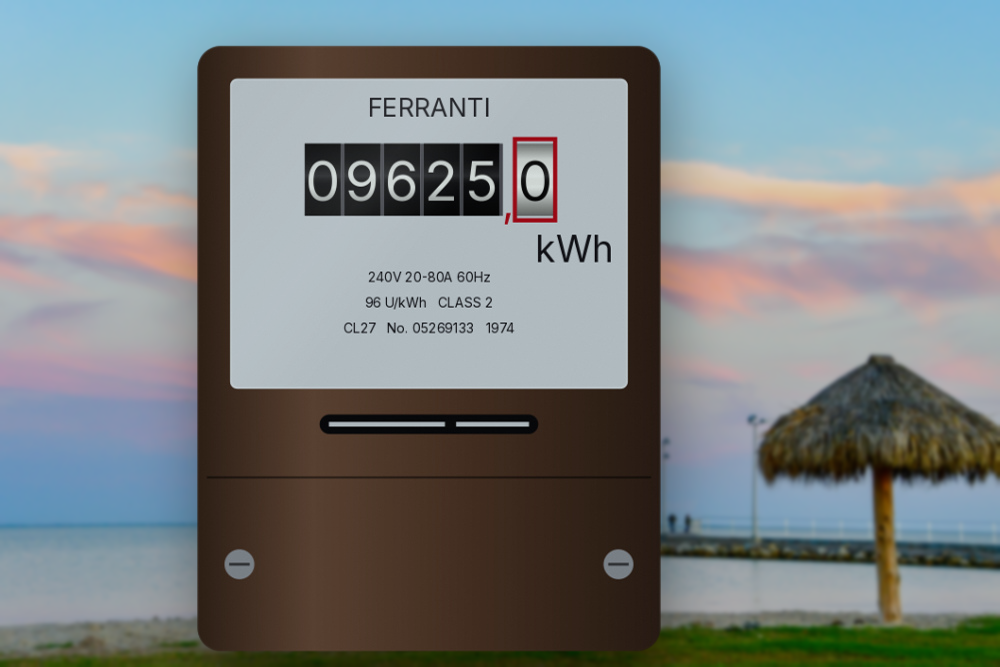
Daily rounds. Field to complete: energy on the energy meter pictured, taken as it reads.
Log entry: 9625.0 kWh
